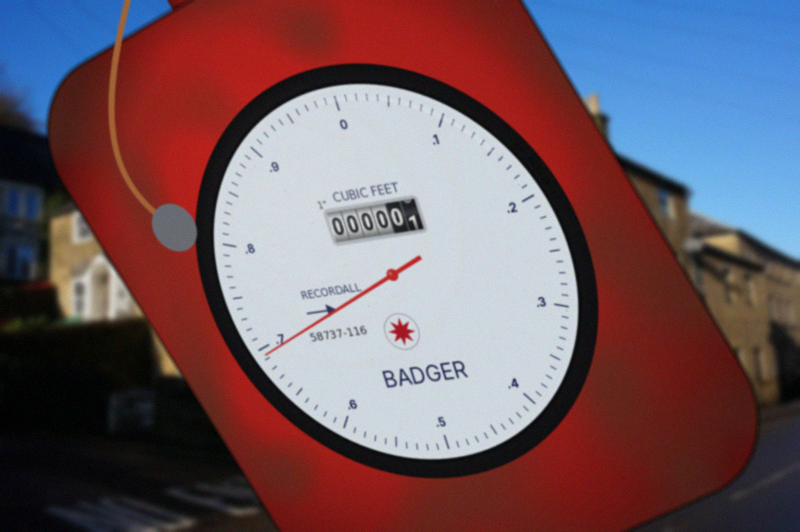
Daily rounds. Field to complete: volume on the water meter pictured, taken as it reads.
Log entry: 0.69 ft³
